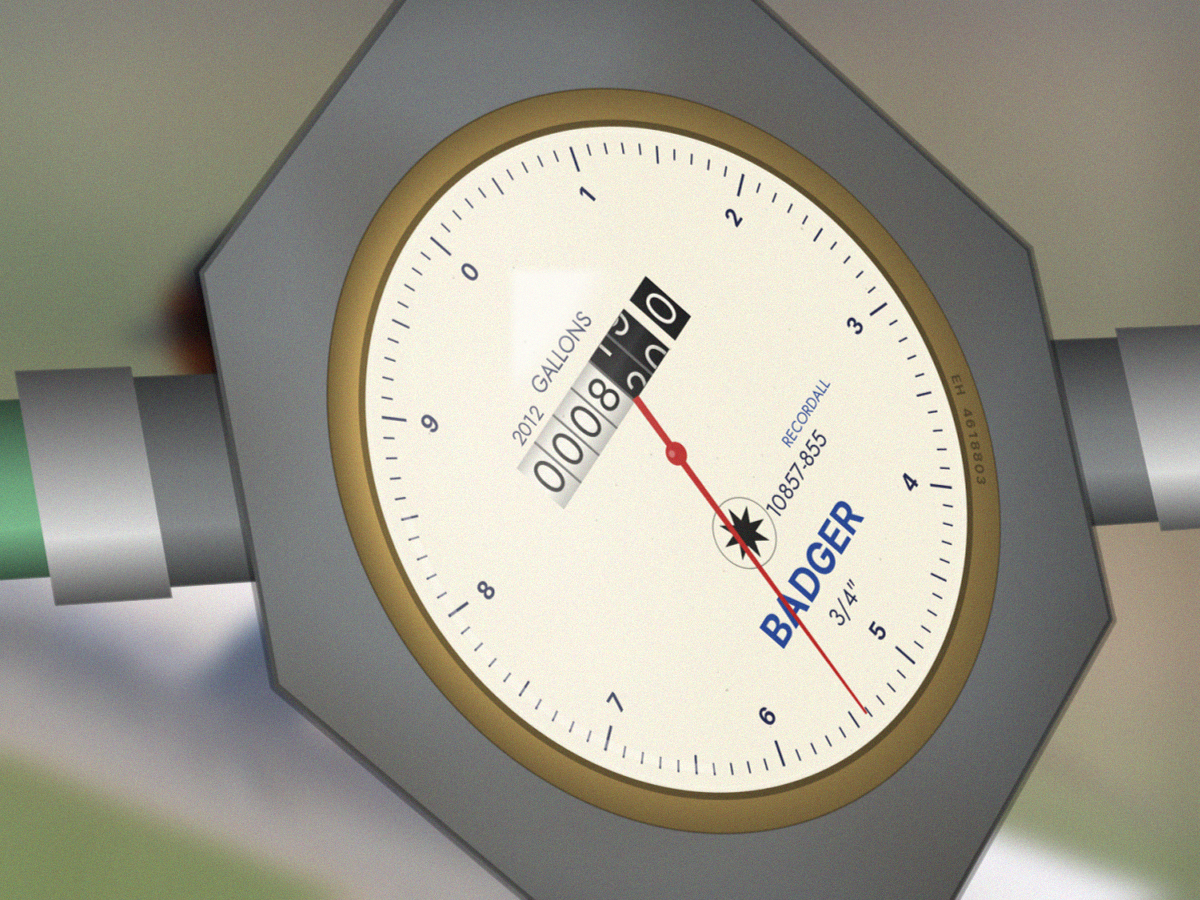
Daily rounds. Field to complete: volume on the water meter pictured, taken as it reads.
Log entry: 8195.4 gal
